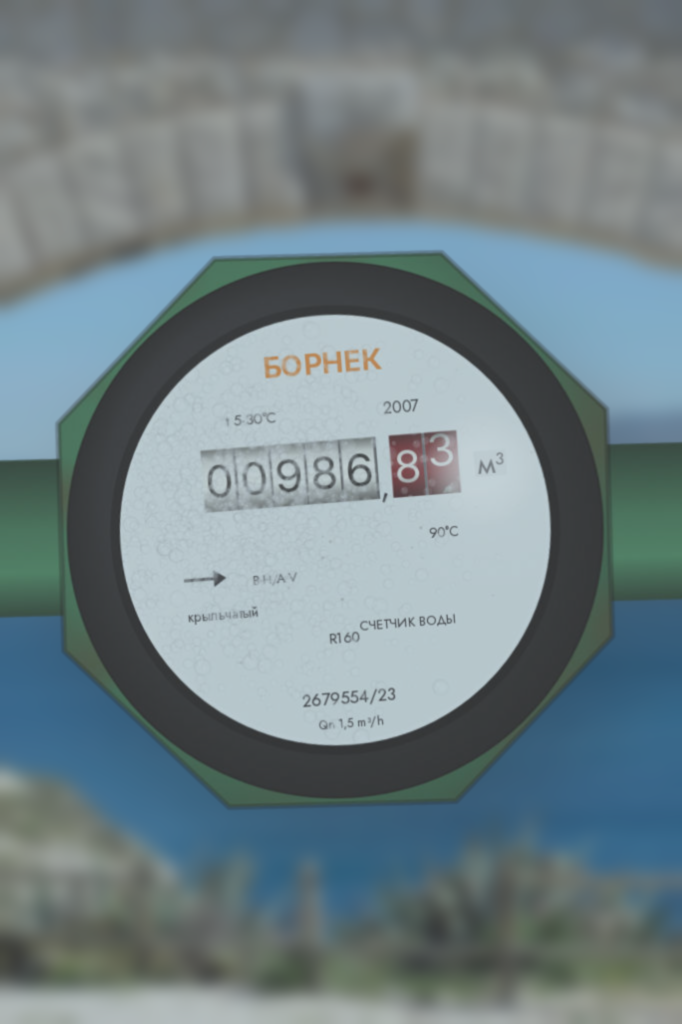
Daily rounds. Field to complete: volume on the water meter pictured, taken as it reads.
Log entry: 986.83 m³
